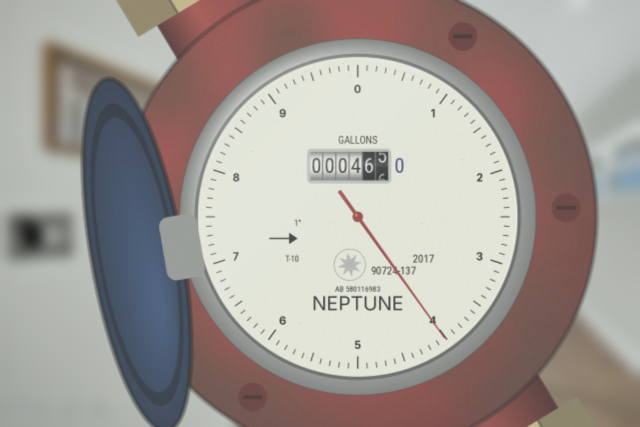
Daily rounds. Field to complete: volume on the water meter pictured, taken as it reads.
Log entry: 4654.0 gal
